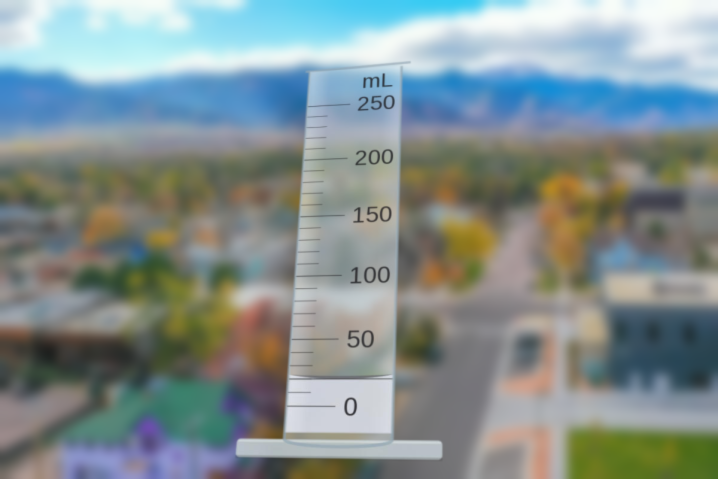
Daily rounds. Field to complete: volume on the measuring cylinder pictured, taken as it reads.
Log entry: 20 mL
